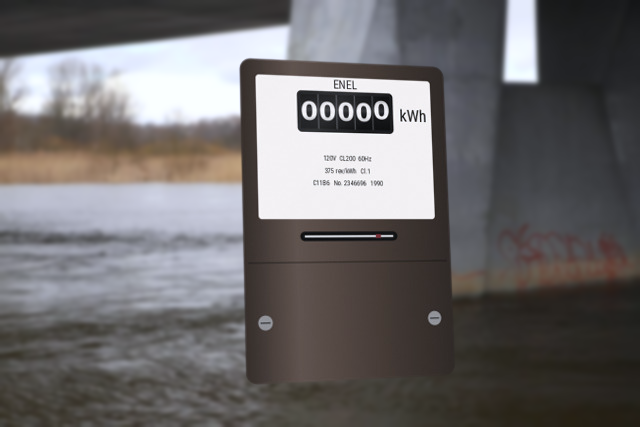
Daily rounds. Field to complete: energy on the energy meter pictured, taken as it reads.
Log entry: 0 kWh
